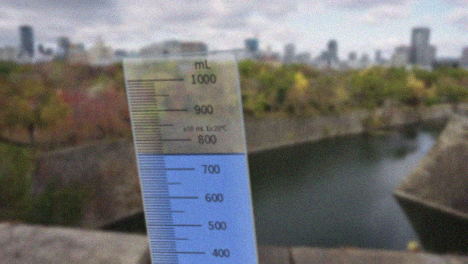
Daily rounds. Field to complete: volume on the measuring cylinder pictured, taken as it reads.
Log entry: 750 mL
